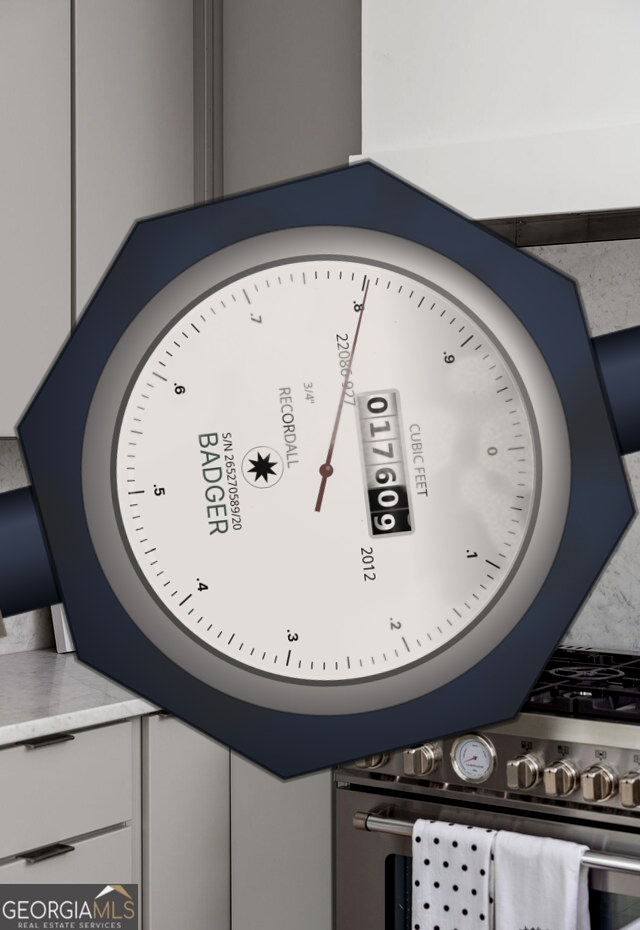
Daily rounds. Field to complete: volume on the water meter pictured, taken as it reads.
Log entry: 17608.80 ft³
